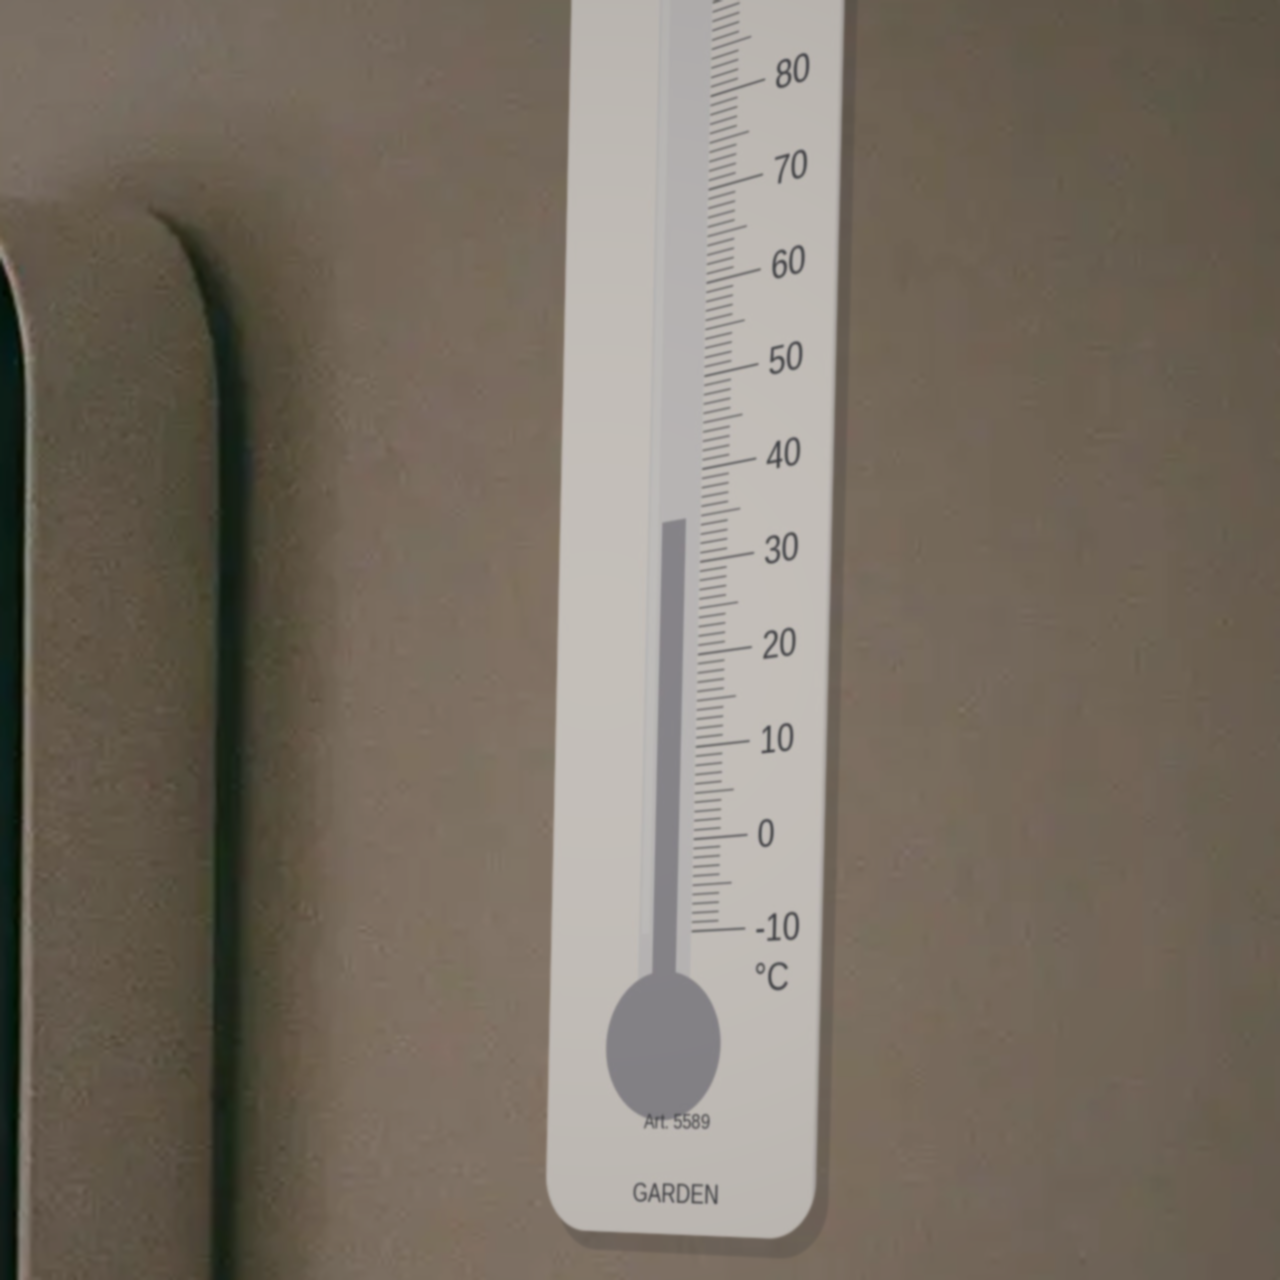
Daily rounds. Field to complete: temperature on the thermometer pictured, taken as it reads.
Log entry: 35 °C
